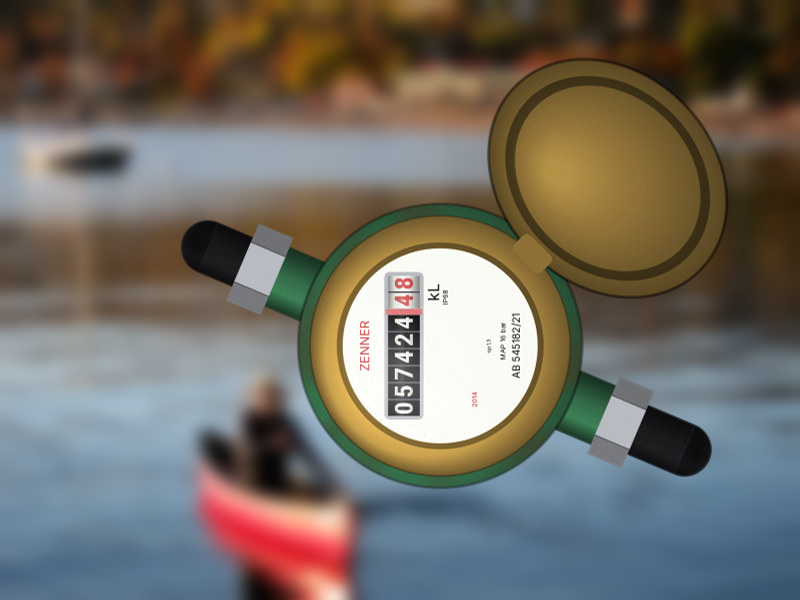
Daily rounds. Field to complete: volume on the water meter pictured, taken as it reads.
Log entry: 57424.48 kL
